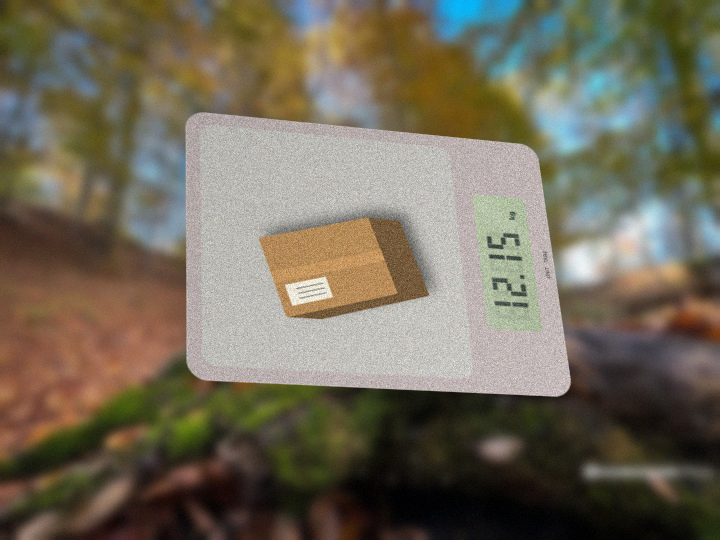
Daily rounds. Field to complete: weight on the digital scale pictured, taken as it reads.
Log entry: 12.15 kg
